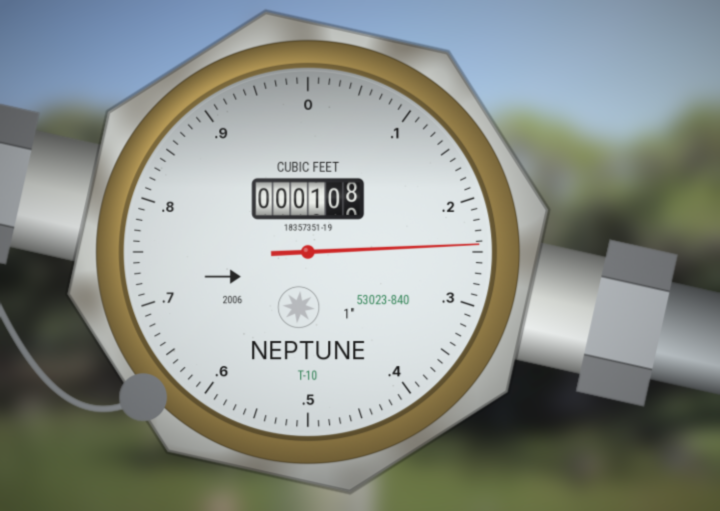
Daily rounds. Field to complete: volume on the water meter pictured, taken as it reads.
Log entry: 108.24 ft³
